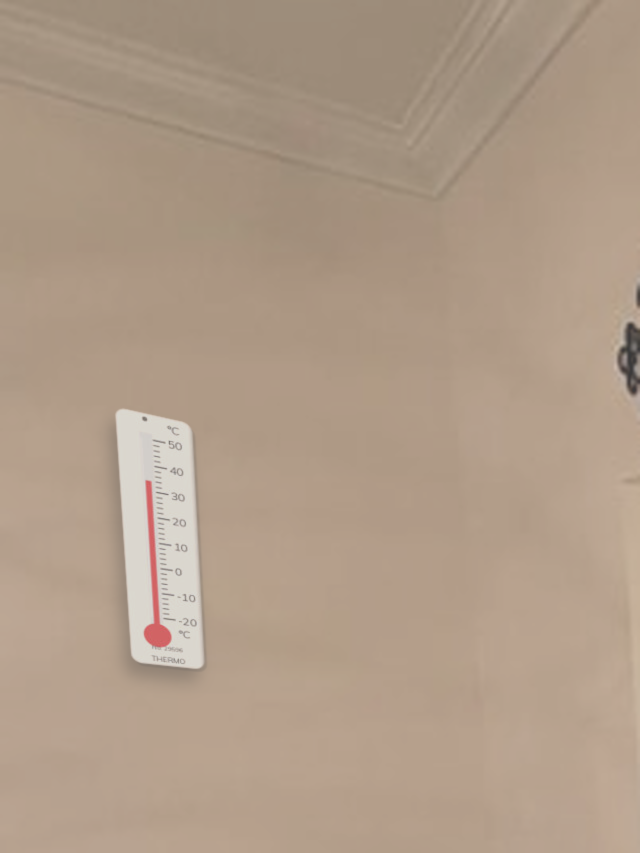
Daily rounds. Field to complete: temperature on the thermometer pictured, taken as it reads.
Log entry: 34 °C
